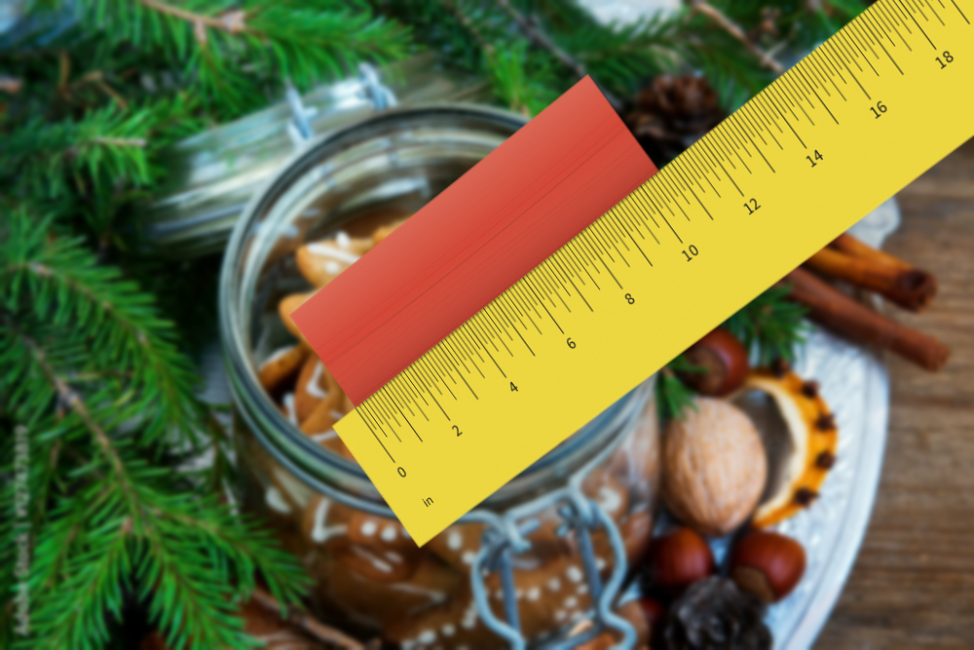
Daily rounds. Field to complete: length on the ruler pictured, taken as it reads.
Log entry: 10.625 in
